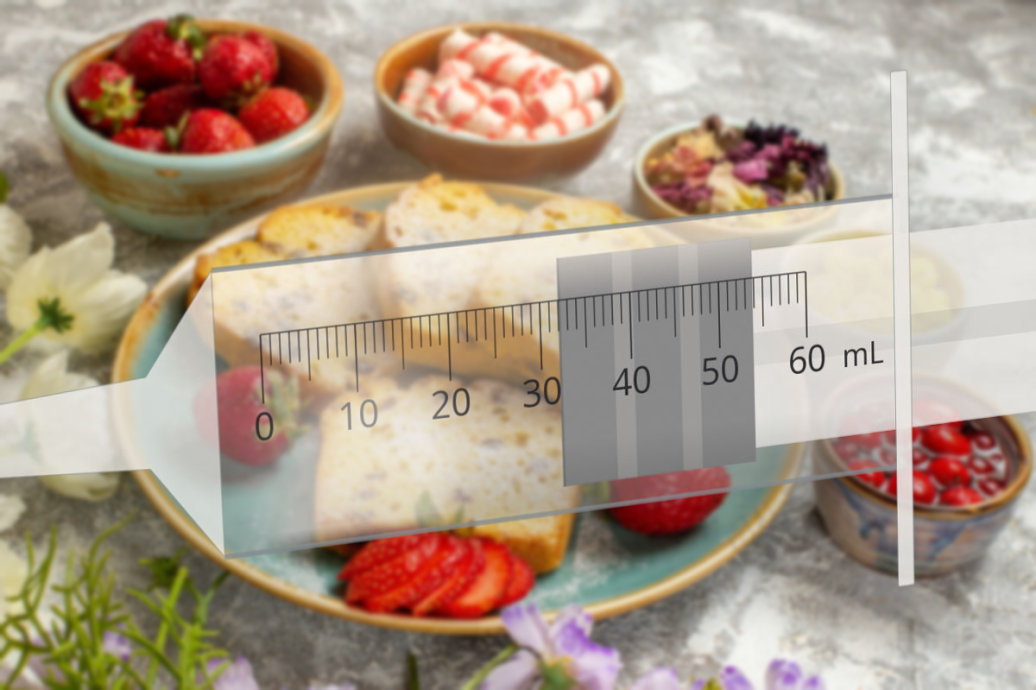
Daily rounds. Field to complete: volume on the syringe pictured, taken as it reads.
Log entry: 32 mL
